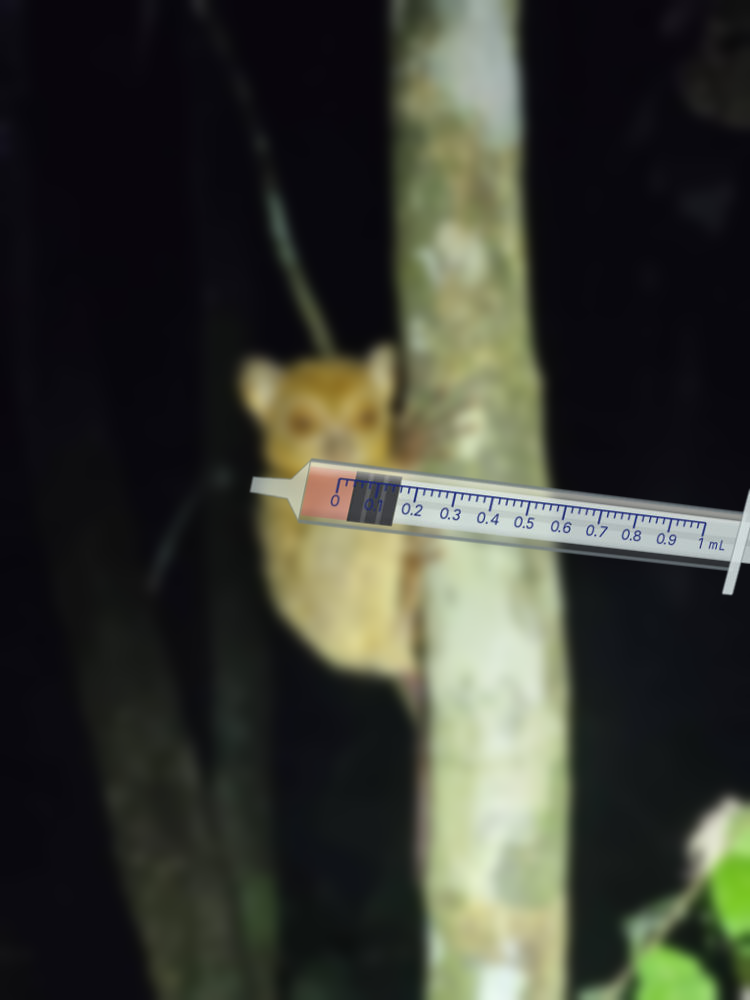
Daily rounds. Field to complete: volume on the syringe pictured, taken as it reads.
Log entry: 0.04 mL
